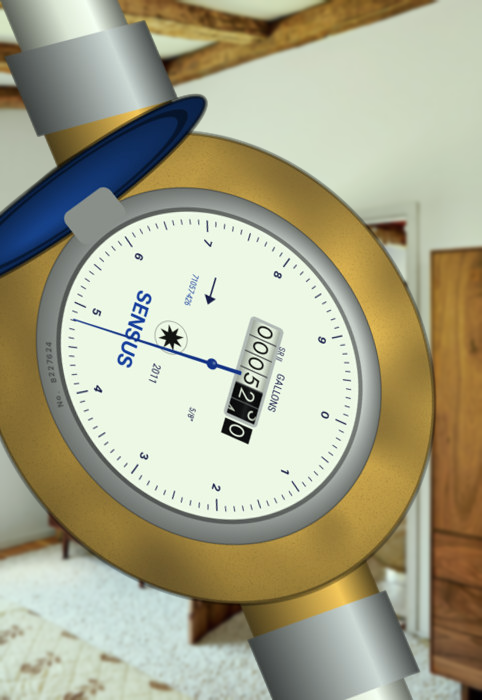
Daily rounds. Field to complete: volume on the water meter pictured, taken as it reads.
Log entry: 5234.8 gal
